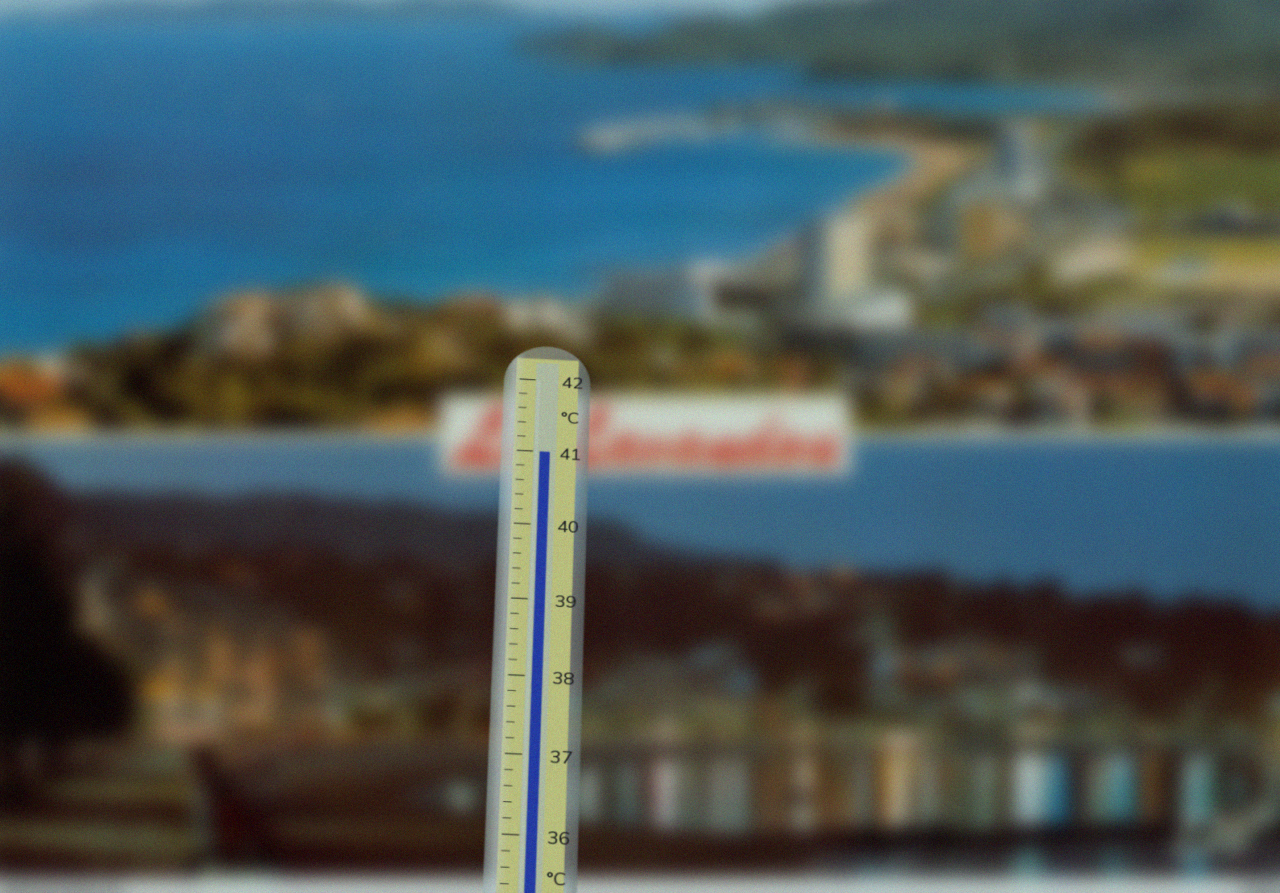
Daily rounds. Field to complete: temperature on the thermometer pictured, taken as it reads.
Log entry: 41 °C
